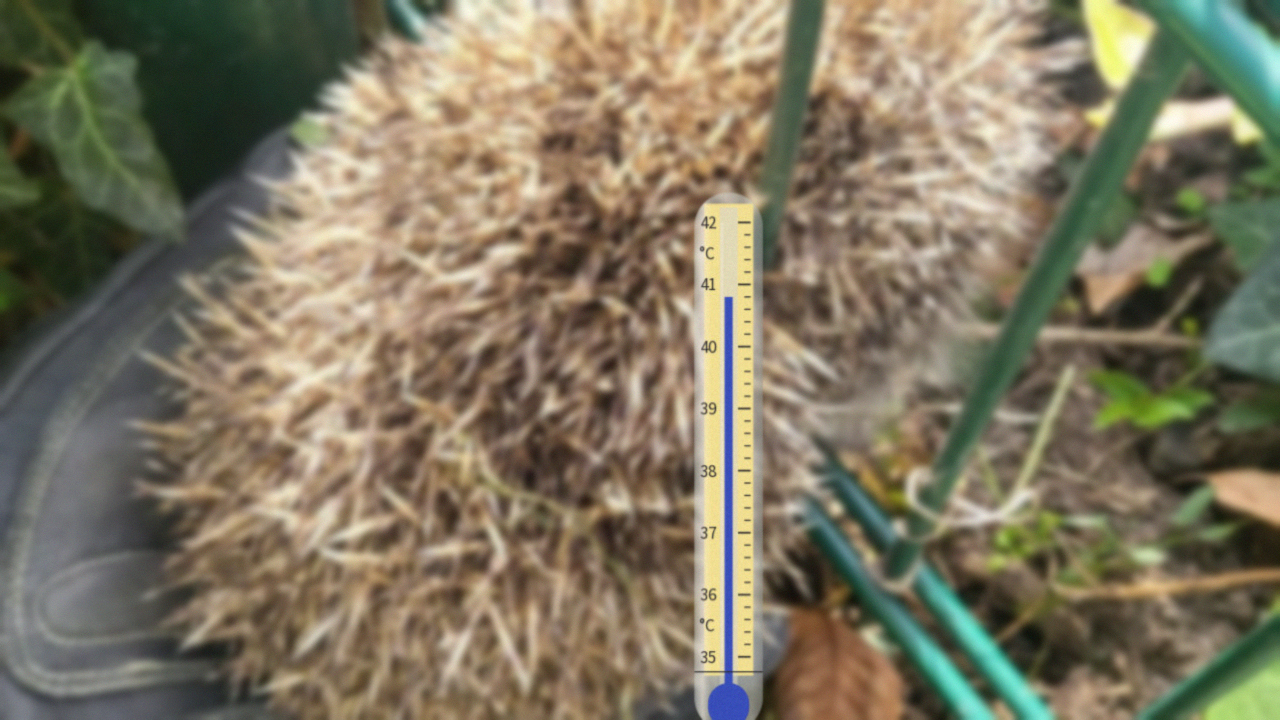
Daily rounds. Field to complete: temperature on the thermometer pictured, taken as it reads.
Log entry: 40.8 °C
